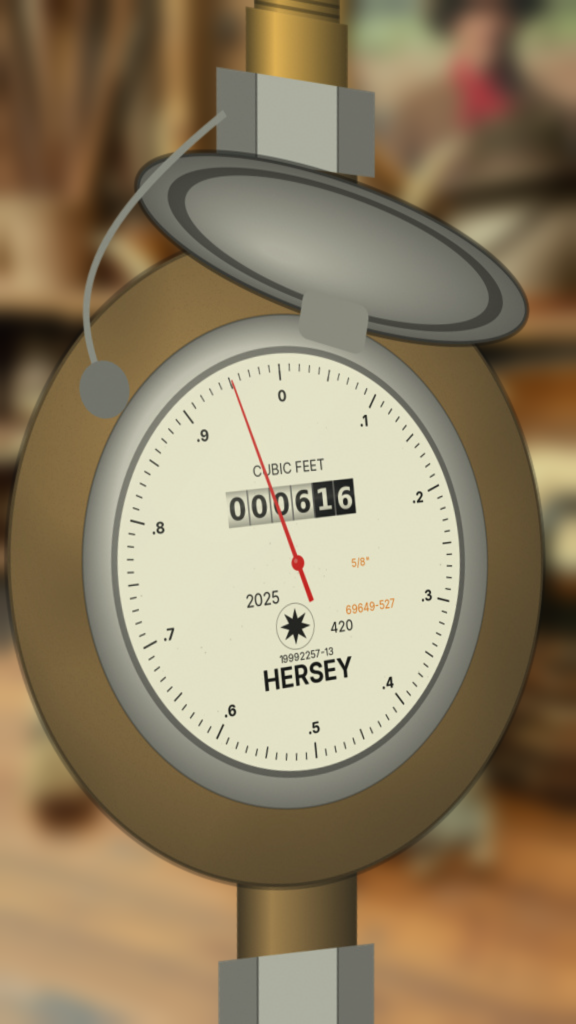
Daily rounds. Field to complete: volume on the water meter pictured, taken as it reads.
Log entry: 615.95 ft³
